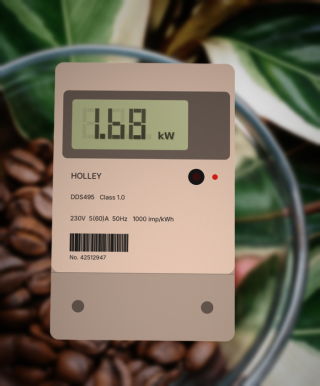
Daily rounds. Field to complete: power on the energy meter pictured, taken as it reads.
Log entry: 1.68 kW
